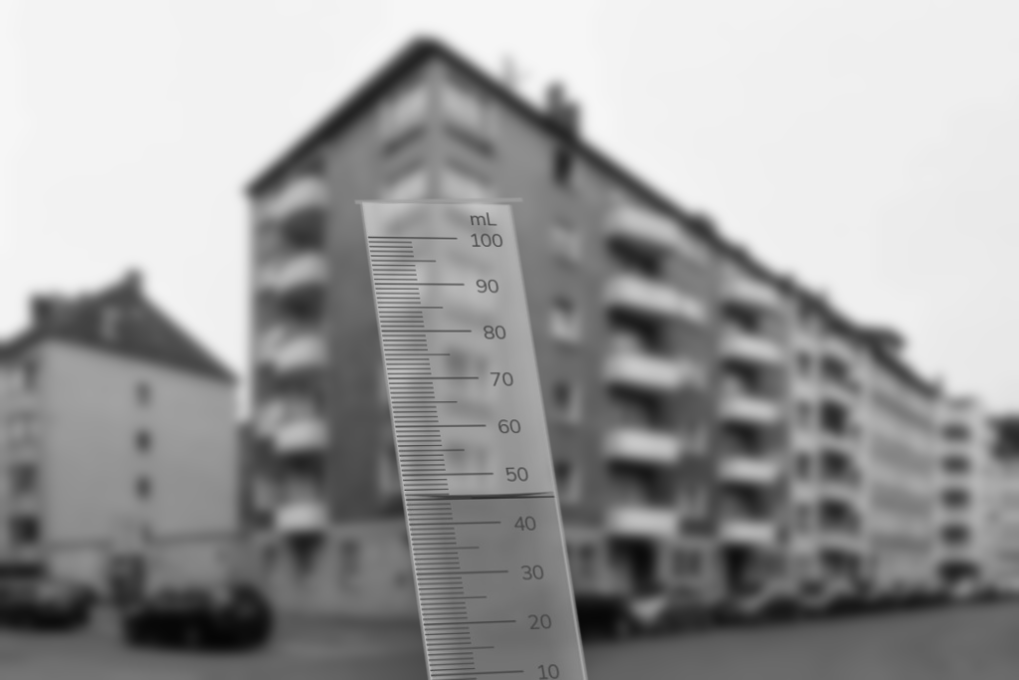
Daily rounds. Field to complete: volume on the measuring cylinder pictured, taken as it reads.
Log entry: 45 mL
